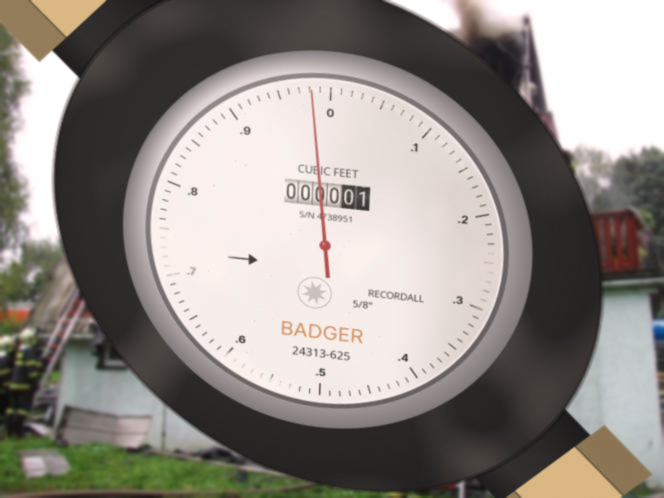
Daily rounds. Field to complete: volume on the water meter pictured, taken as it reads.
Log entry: 0.98 ft³
